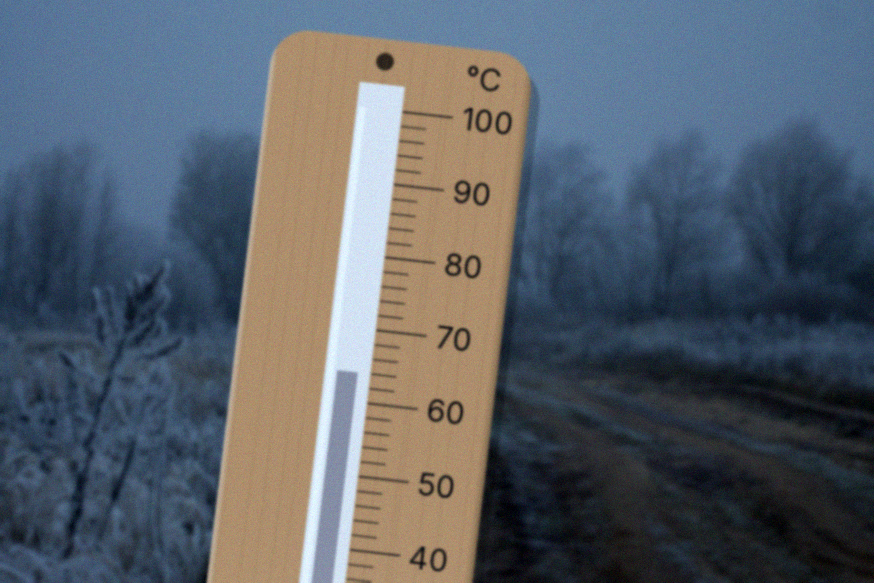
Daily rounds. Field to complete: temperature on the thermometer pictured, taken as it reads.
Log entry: 64 °C
